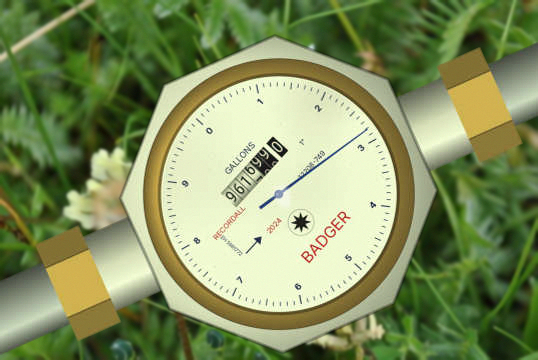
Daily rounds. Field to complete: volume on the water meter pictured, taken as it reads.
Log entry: 9616992.8 gal
